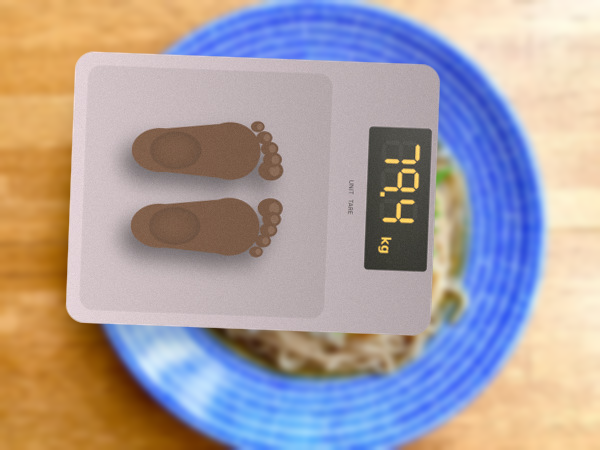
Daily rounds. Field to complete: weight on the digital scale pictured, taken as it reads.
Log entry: 79.4 kg
